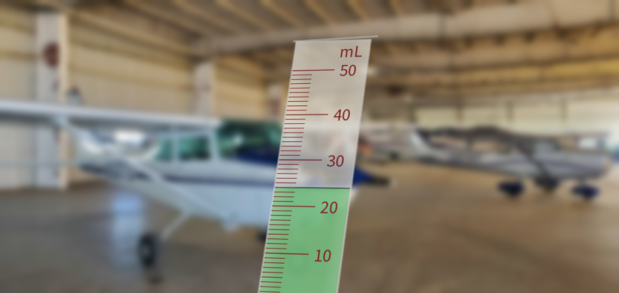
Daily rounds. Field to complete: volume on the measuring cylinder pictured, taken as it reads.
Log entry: 24 mL
